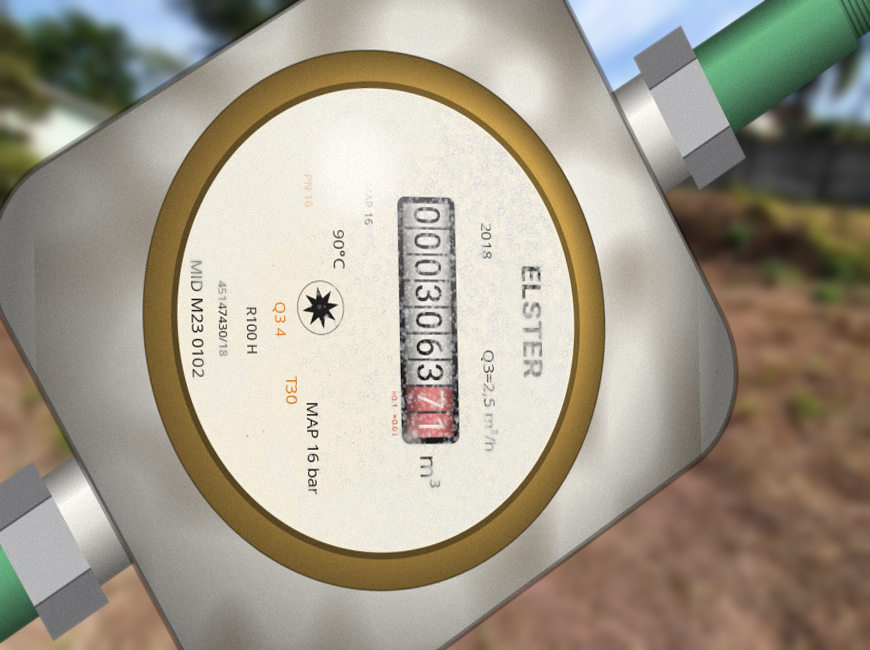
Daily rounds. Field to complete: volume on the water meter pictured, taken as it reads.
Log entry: 3063.71 m³
